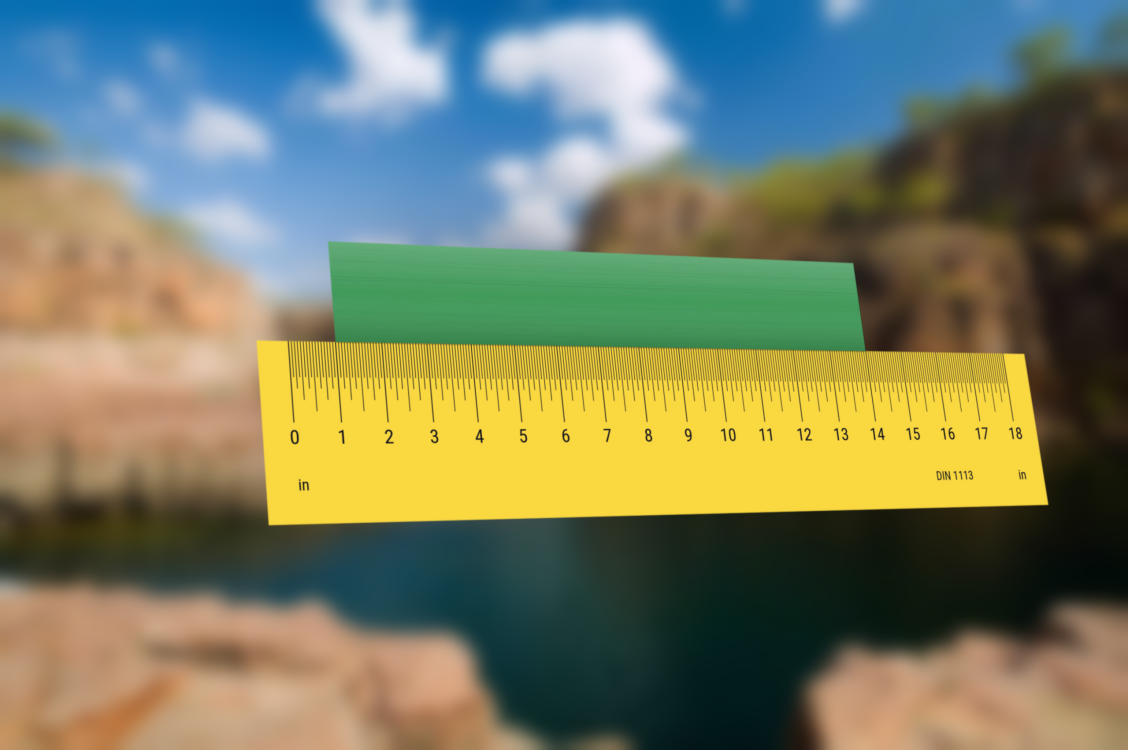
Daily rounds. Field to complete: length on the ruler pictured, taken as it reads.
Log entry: 13 in
